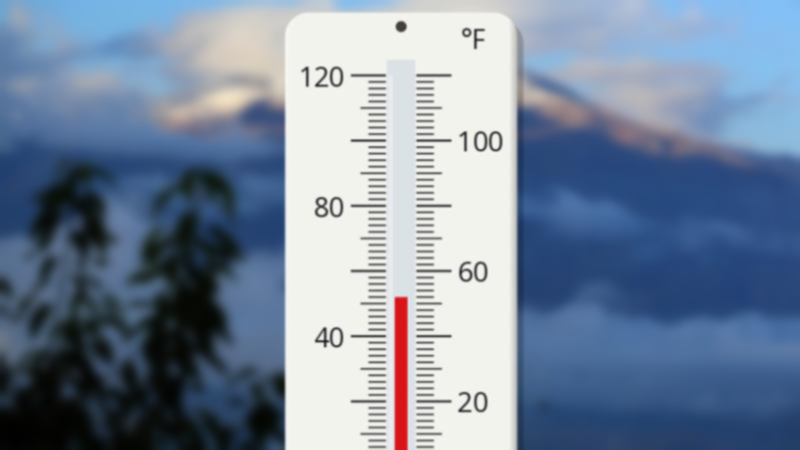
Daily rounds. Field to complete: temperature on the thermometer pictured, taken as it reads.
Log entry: 52 °F
